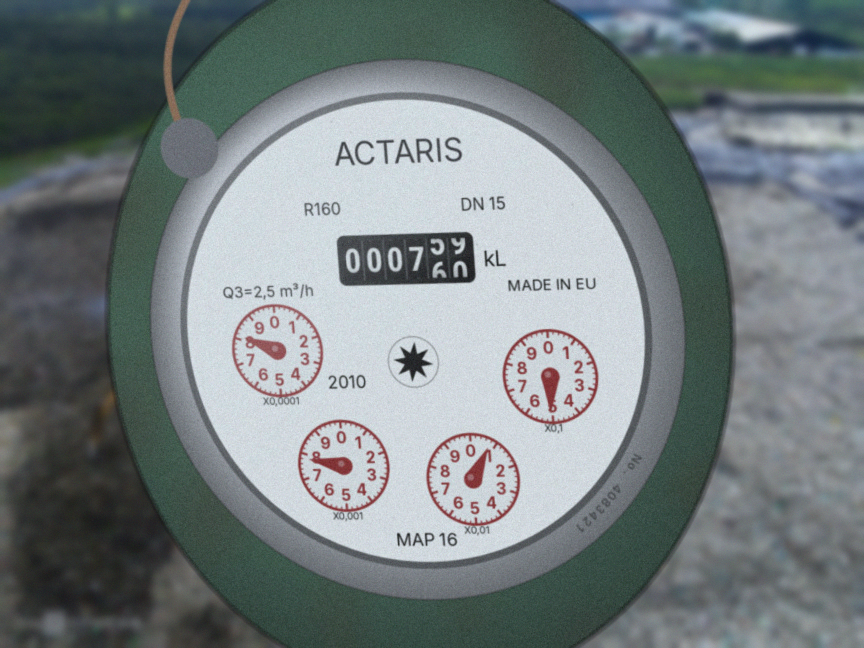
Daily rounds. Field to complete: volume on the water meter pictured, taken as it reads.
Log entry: 759.5078 kL
